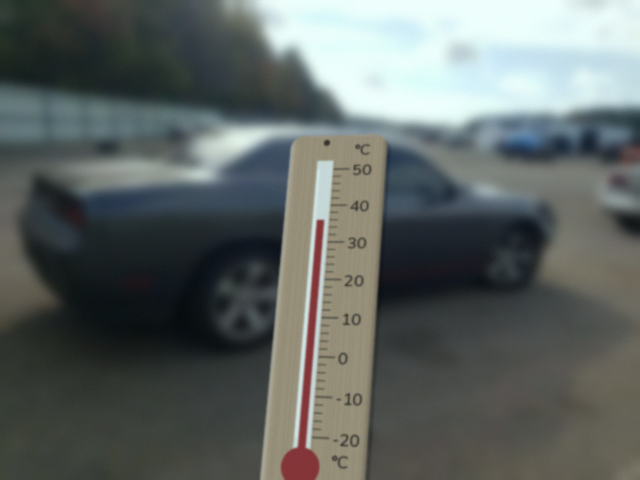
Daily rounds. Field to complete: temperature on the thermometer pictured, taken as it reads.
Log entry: 36 °C
